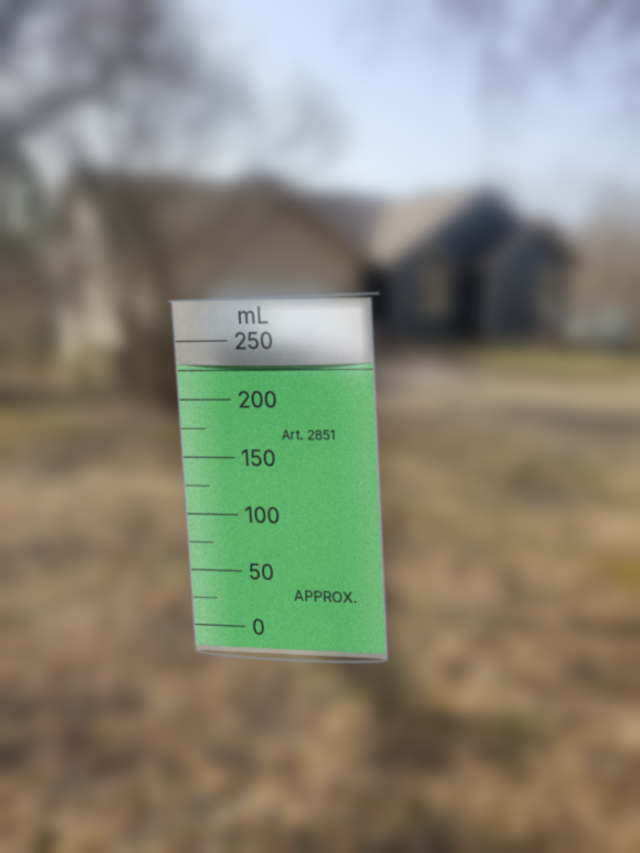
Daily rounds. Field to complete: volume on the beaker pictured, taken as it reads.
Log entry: 225 mL
